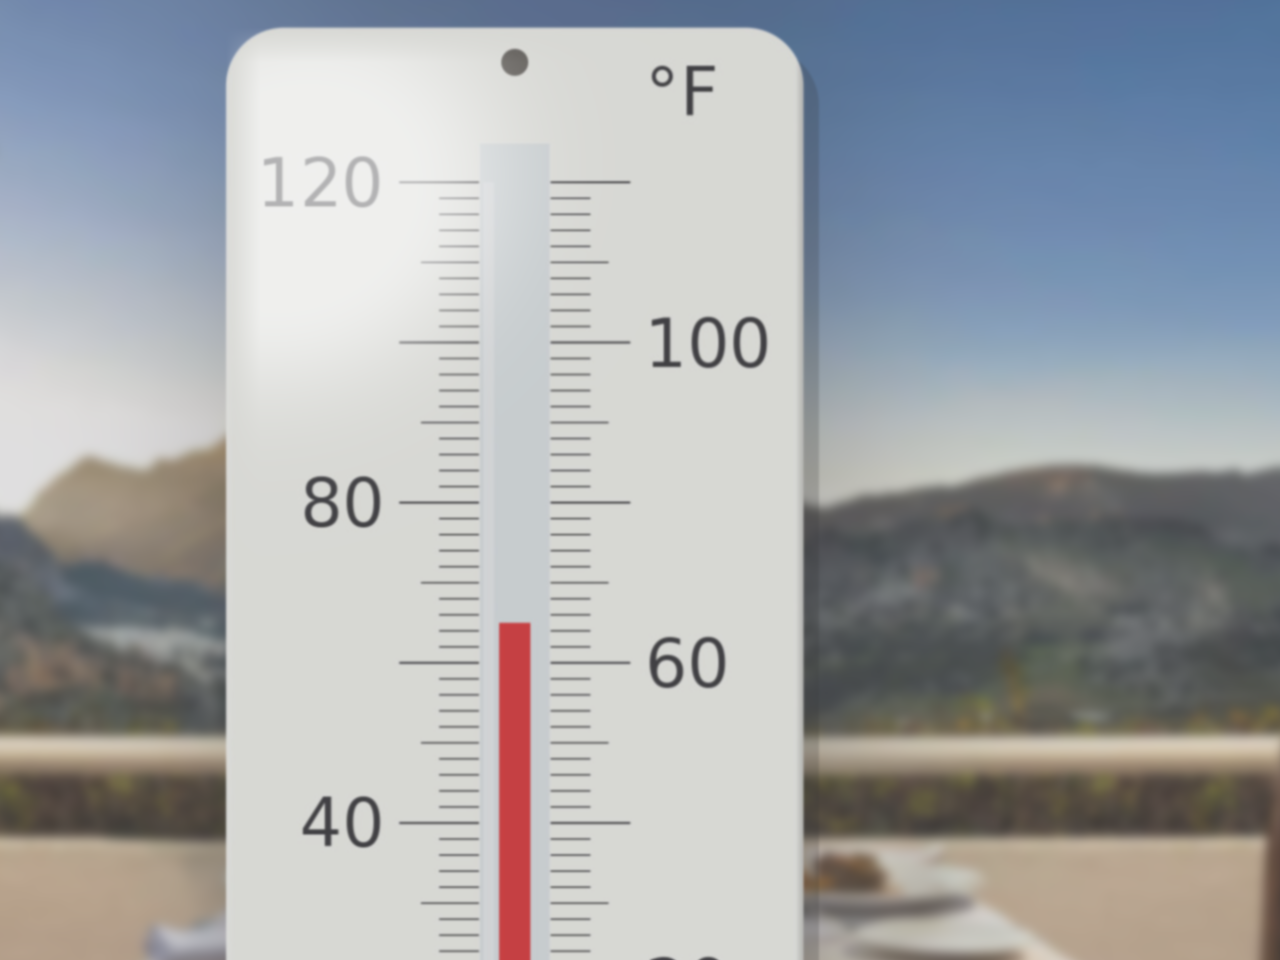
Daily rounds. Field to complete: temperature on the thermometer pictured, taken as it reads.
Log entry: 65 °F
